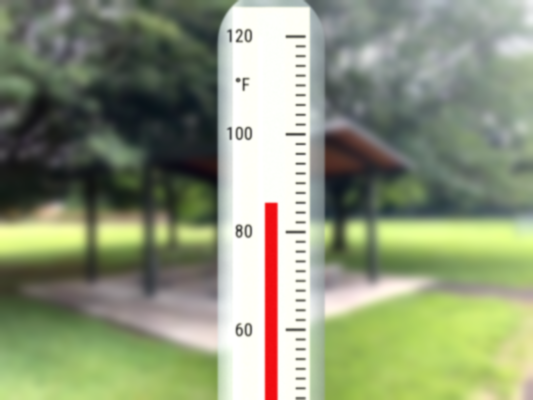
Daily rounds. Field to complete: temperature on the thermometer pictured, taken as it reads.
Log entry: 86 °F
